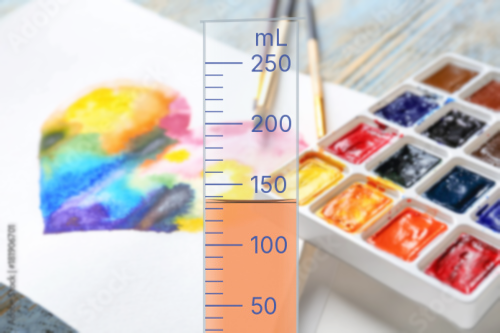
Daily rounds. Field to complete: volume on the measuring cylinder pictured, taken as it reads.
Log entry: 135 mL
